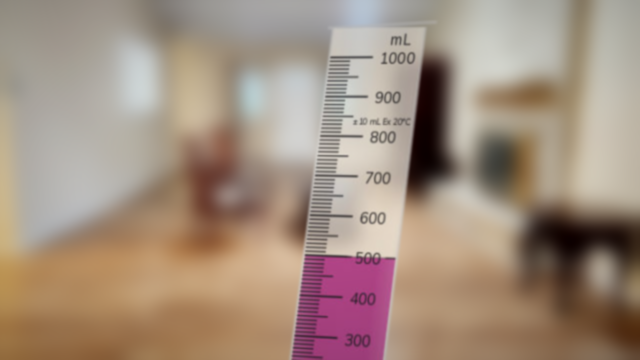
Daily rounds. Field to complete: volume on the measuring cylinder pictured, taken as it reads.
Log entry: 500 mL
